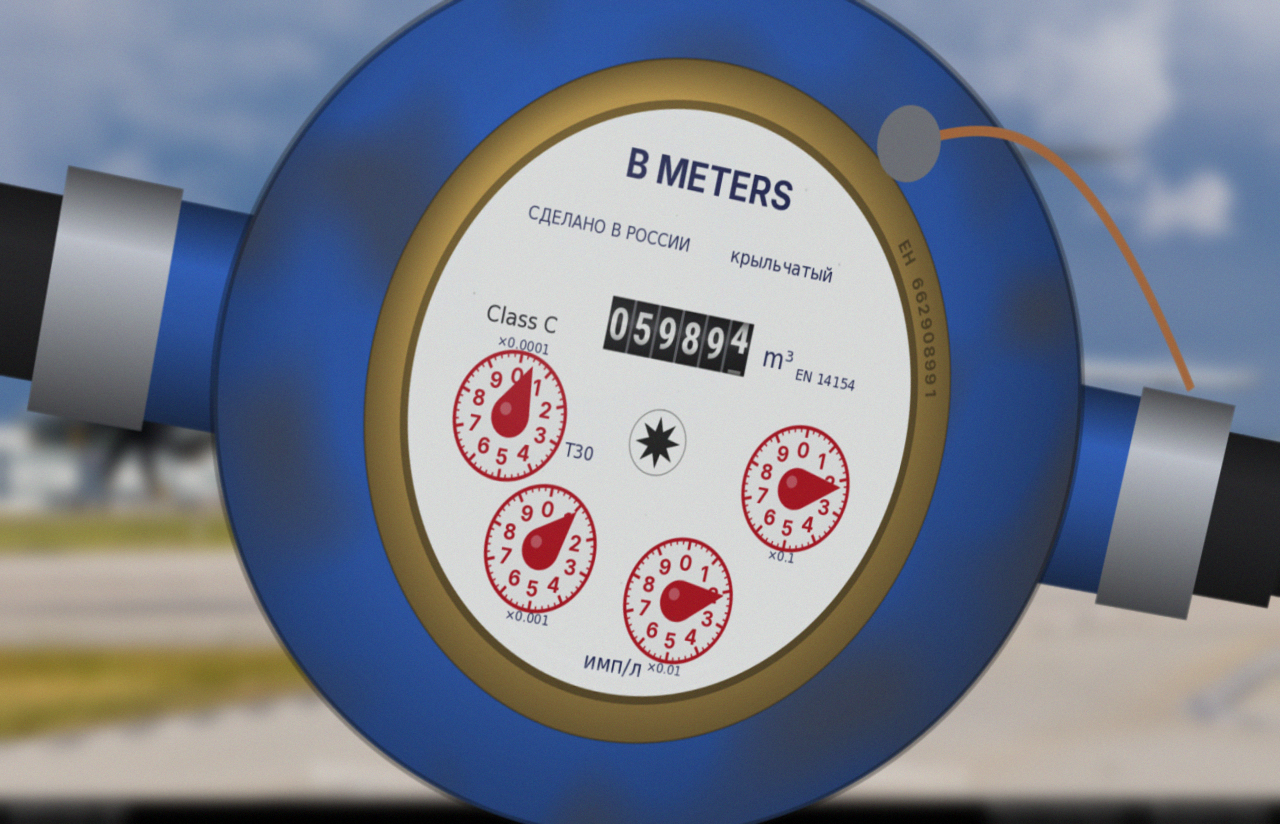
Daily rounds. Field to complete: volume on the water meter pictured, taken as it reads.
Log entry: 59894.2210 m³
